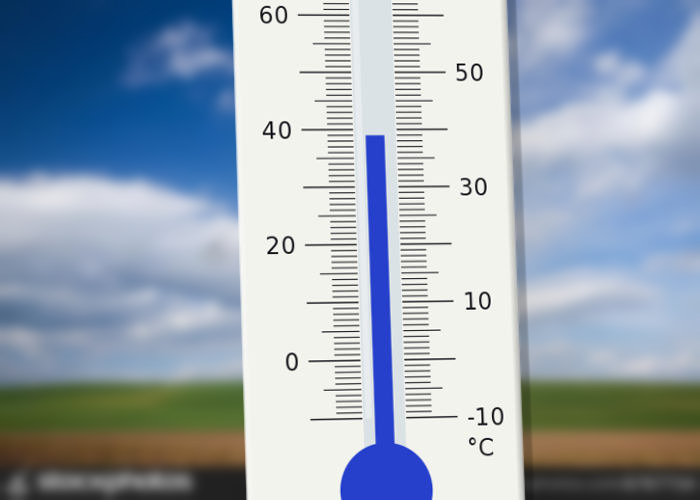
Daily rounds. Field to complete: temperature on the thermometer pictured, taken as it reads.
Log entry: 39 °C
